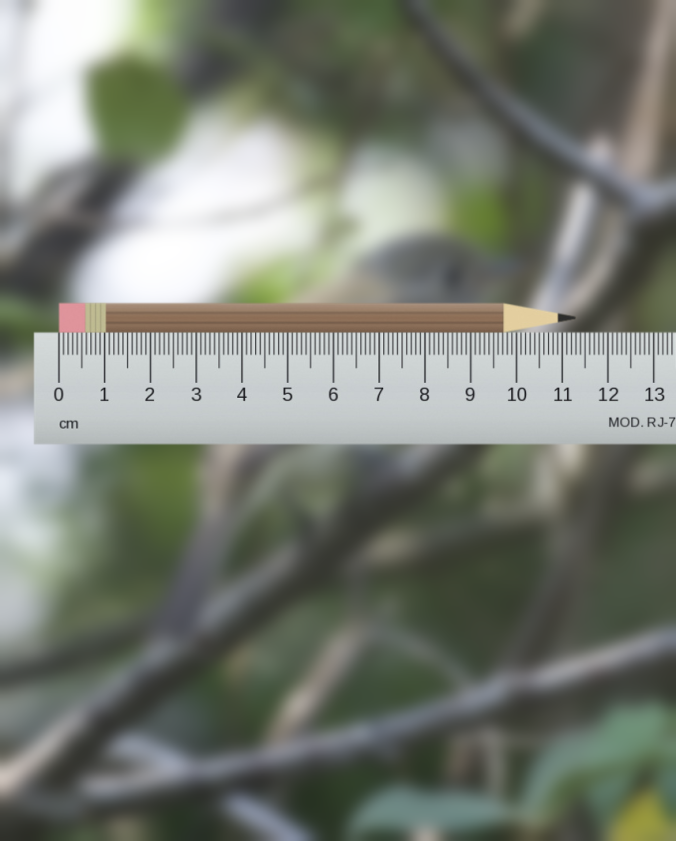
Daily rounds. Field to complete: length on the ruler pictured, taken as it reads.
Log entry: 11.3 cm
